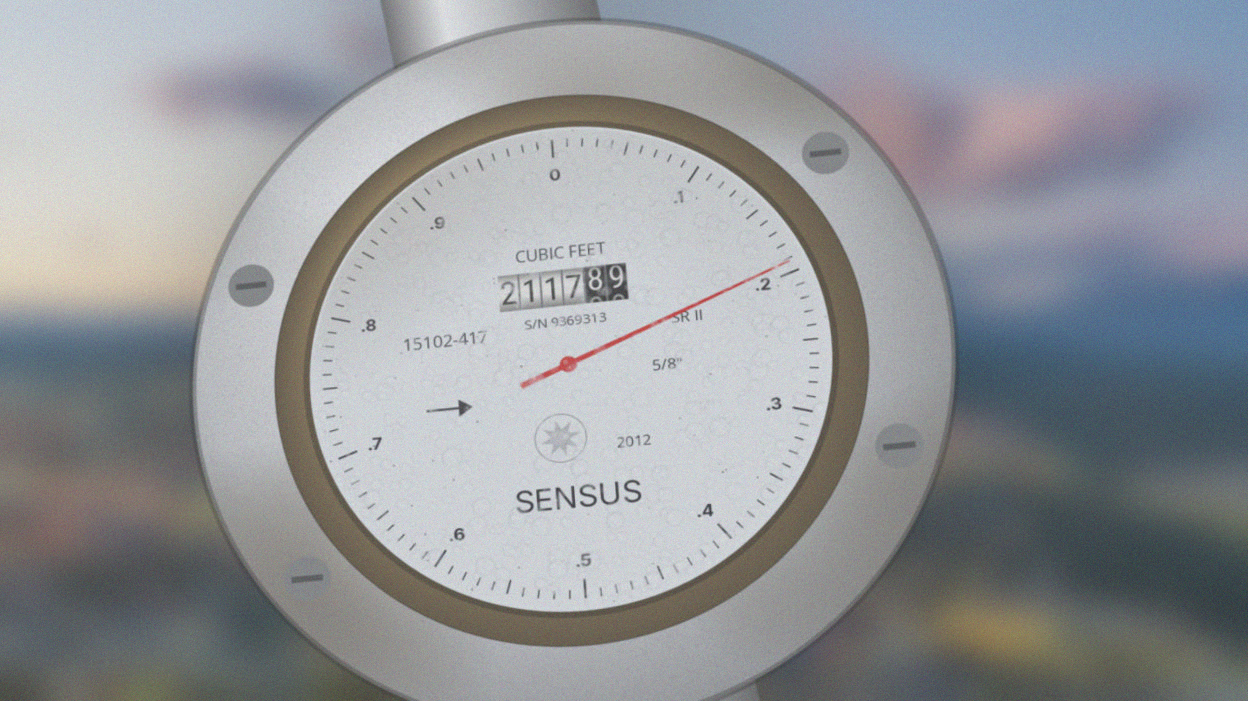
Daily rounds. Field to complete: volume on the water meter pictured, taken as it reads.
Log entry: 211789.19 ft³
